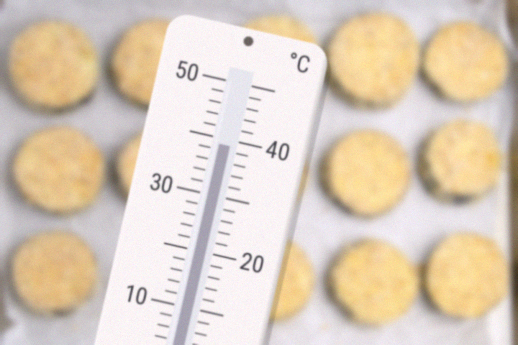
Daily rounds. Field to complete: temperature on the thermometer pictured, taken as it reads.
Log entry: 39 °C
